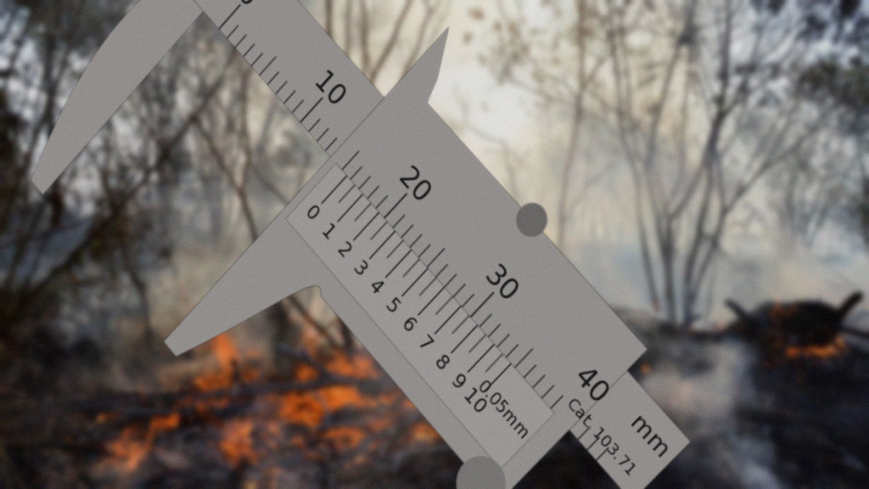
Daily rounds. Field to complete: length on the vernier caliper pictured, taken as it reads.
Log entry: 15.6 mm
